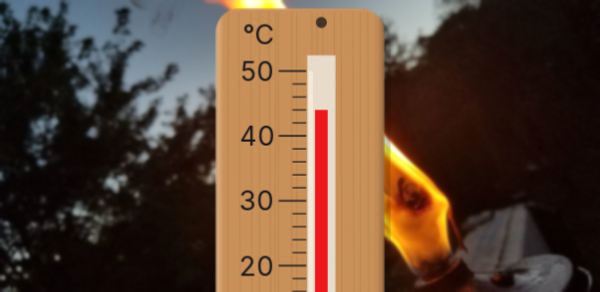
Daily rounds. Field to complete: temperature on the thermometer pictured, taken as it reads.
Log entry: 44 °C
